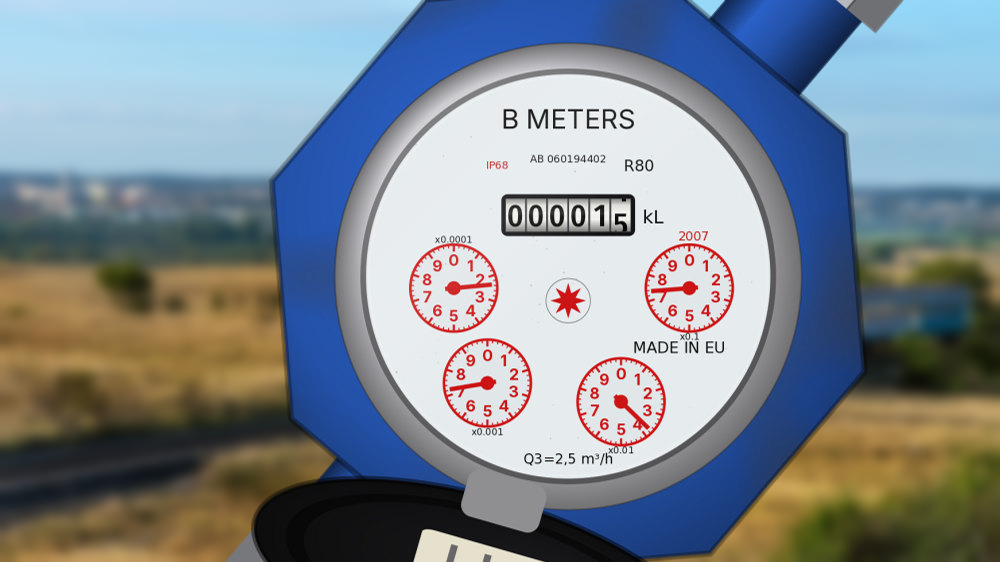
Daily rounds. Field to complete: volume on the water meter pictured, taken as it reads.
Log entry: 14.7372 kL
